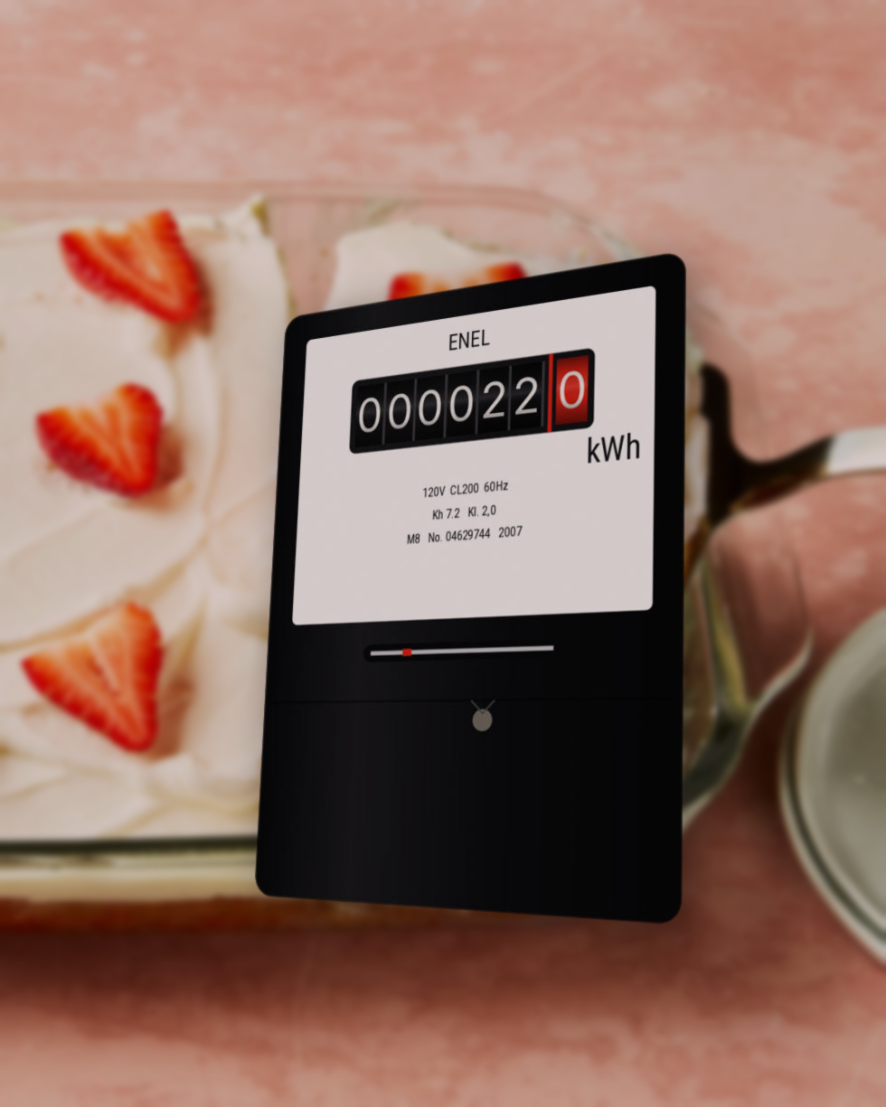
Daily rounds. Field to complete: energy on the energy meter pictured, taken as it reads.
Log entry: 22.0 kWh
